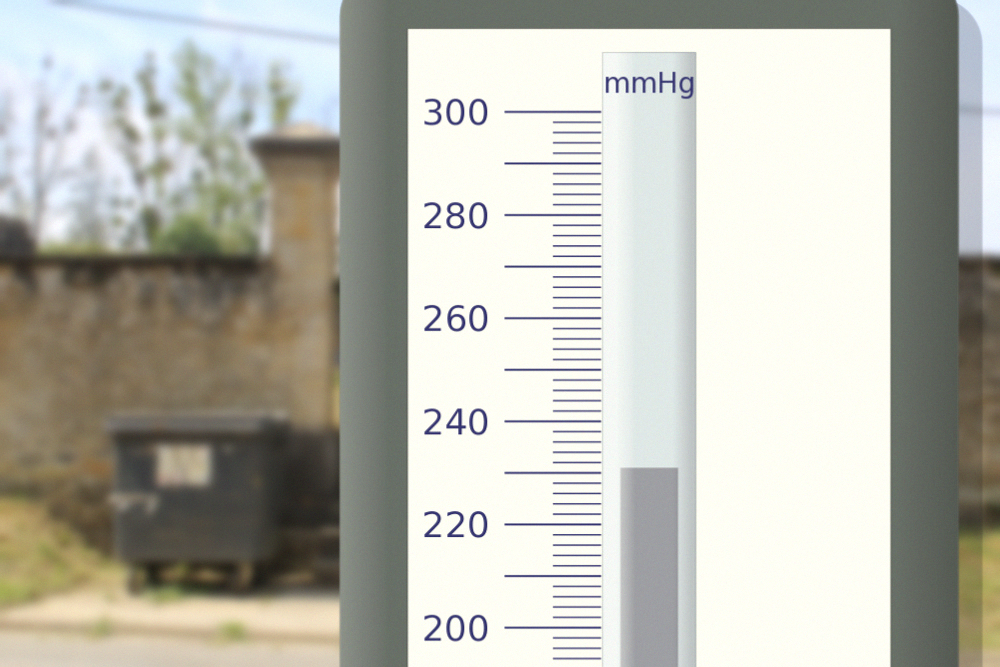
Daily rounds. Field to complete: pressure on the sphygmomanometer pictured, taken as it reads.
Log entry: 231 mmHg
